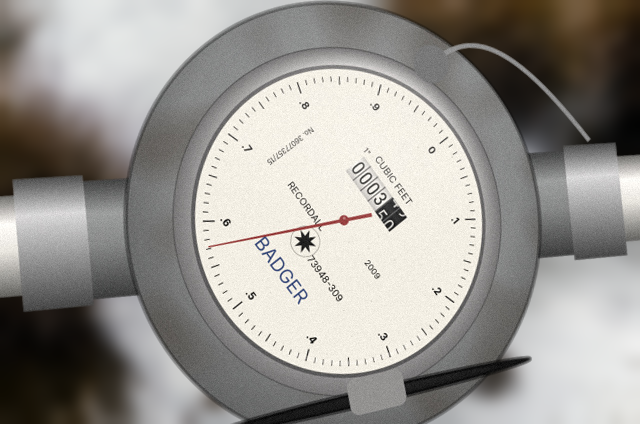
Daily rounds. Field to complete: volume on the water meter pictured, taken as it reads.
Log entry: 349.57 ft³
